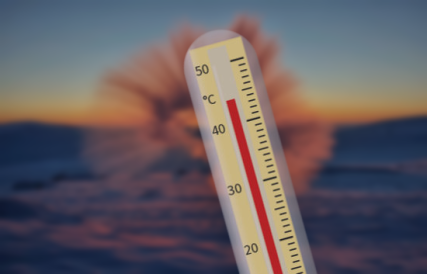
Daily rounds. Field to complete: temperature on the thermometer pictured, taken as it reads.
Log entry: 44 °C
